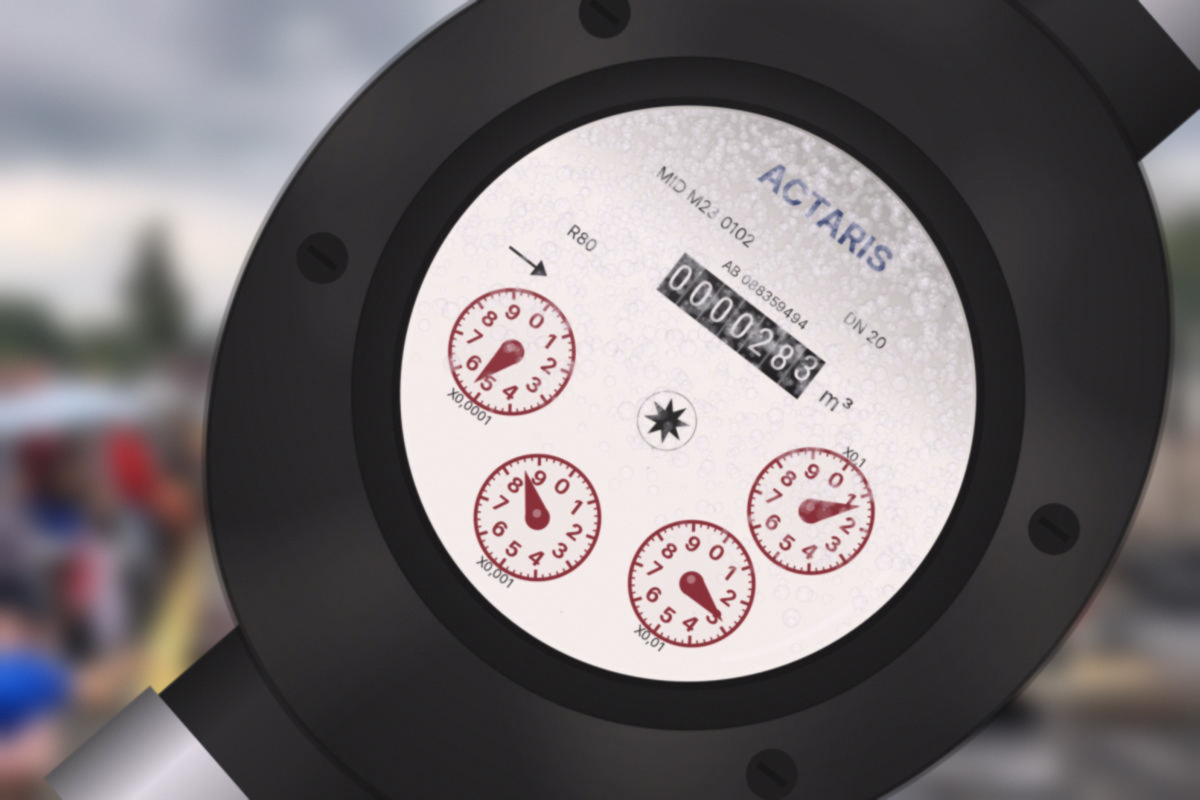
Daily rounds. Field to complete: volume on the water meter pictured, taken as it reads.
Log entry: 283.1285 m³
